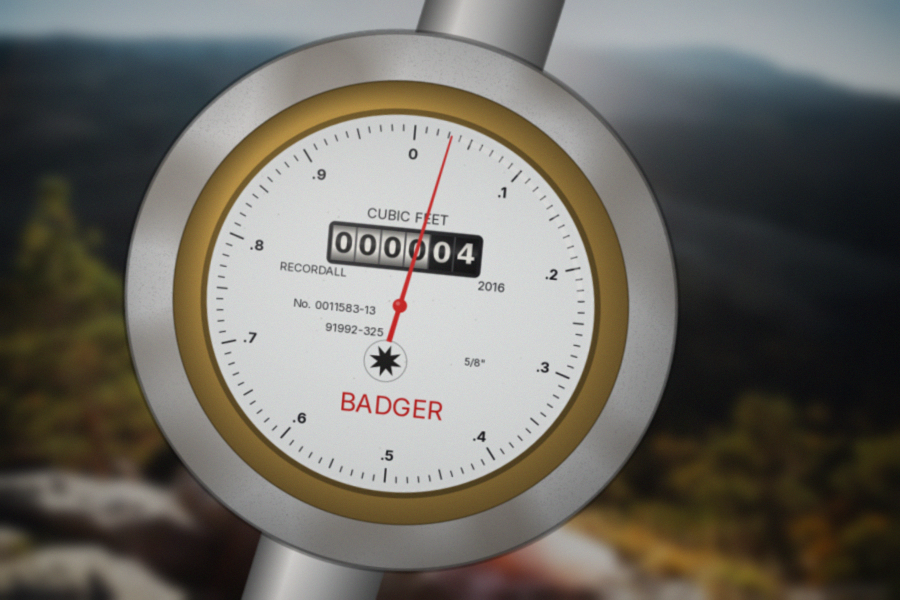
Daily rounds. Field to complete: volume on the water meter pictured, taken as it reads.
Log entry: 4.03 ft³
